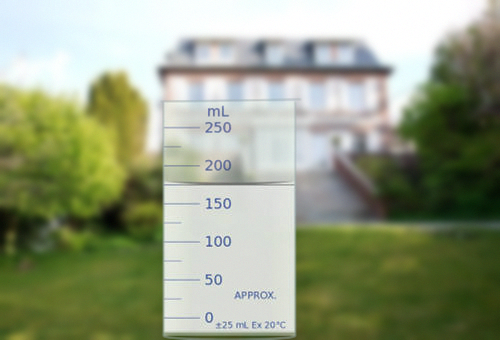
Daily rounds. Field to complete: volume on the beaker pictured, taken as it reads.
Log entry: 175 mL
